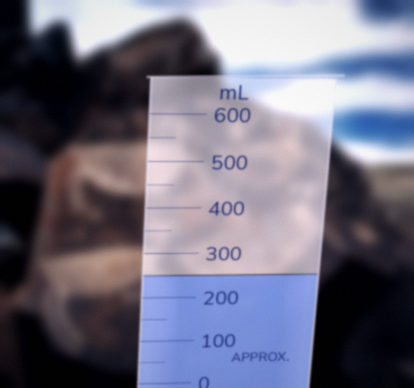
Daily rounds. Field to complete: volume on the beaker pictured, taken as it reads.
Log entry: 250 mL
